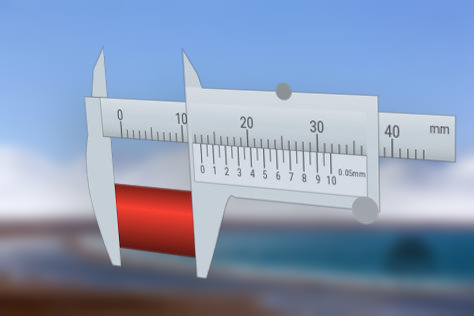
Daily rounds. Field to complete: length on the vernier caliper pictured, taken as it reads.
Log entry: 12.8 mm
